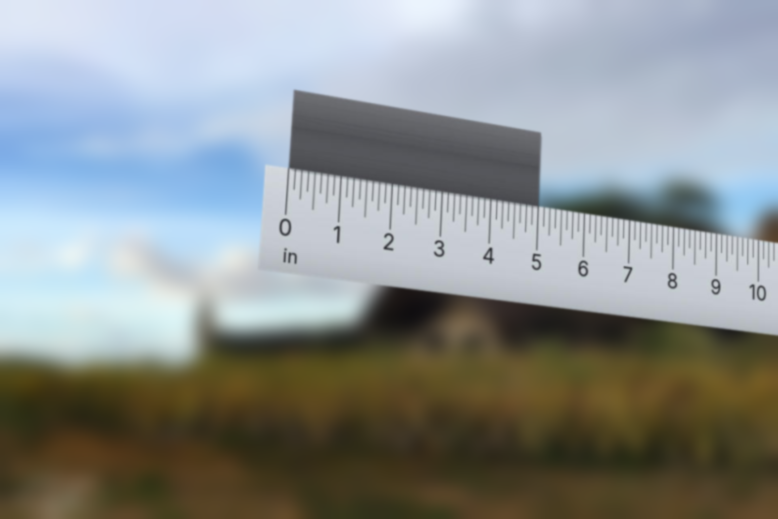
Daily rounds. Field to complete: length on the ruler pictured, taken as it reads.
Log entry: 5 in
